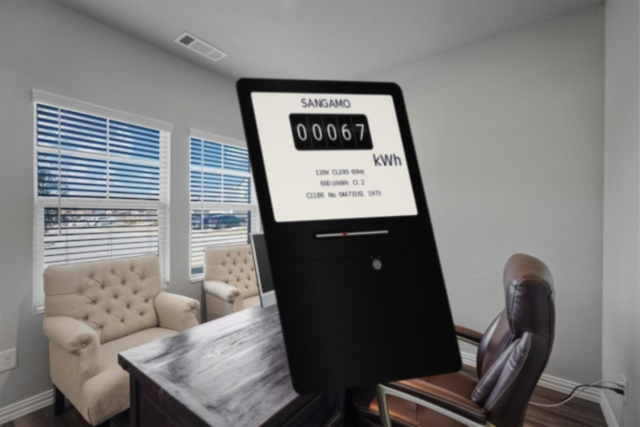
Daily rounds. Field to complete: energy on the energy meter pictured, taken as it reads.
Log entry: 67 kWh
